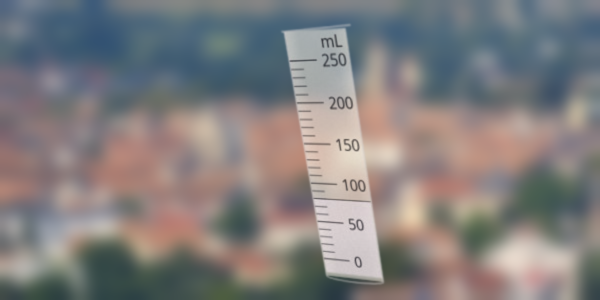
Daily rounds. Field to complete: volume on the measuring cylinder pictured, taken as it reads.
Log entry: 80 mL
